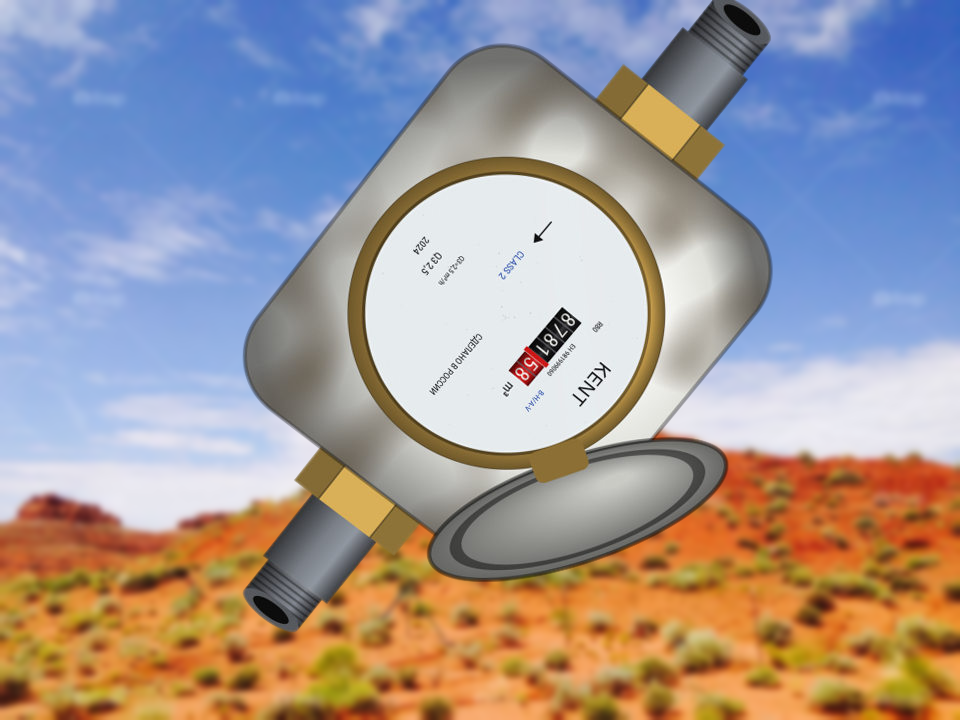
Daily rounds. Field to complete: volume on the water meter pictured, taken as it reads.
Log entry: 8781.58 m³
